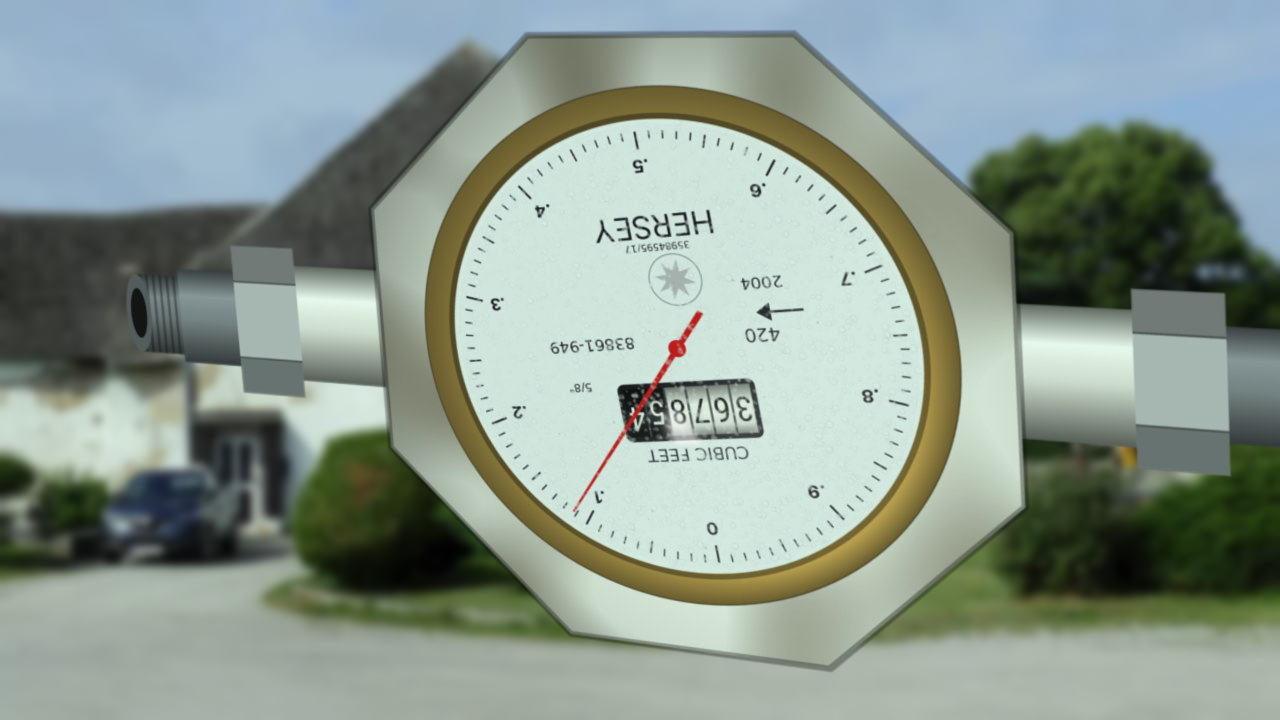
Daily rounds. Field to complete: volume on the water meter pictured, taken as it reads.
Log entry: 367854.11 ft³
